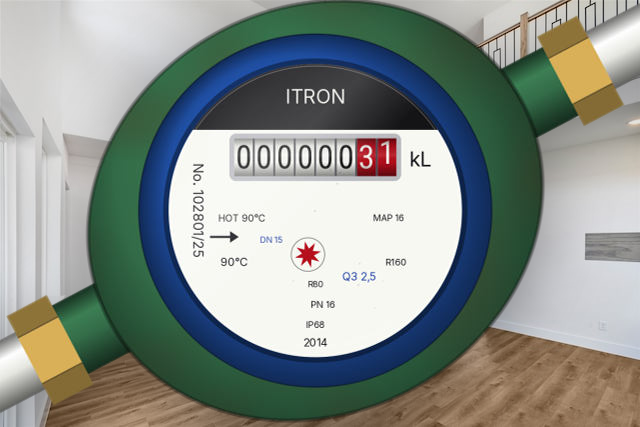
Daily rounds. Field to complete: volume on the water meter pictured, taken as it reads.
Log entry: 0.31 kL
